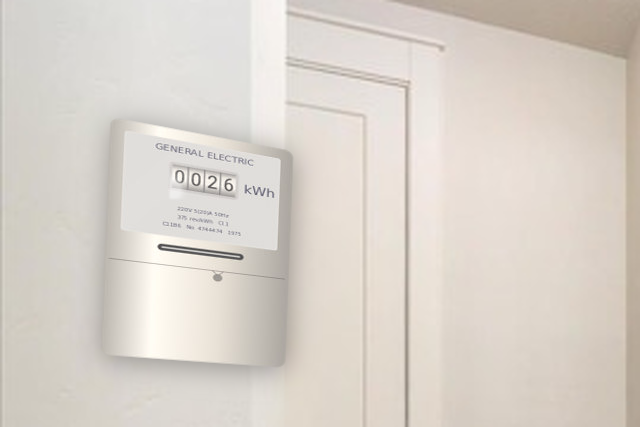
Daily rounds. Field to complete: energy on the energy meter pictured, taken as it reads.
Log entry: 26 kWh
